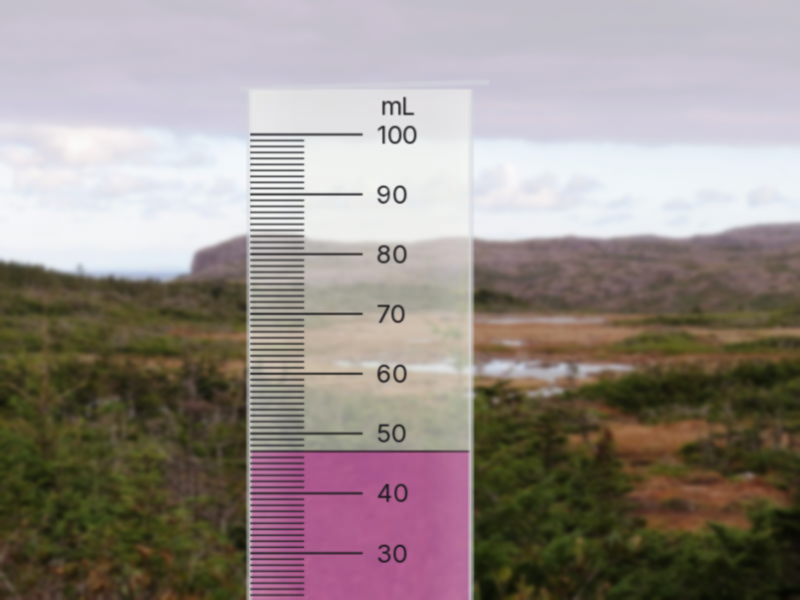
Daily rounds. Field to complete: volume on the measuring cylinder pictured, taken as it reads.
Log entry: 47 mL
